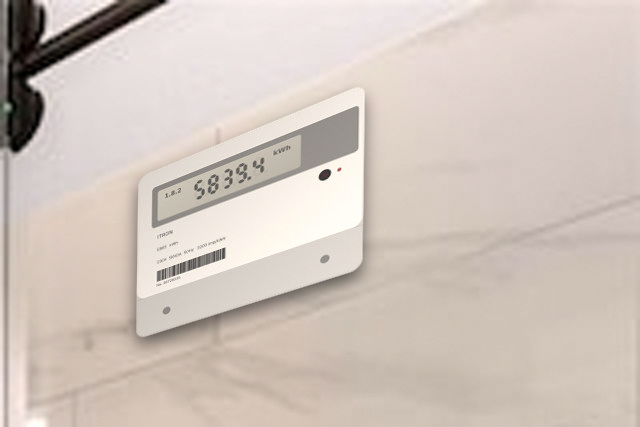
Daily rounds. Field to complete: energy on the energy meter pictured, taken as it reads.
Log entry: 5839.4 kWh
